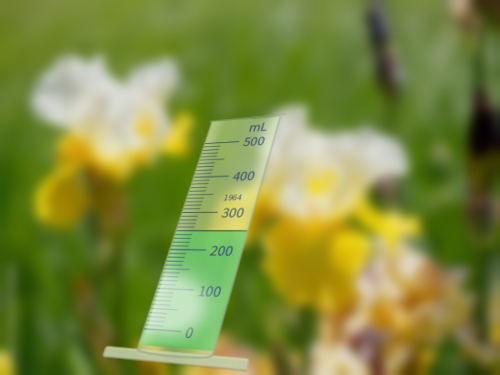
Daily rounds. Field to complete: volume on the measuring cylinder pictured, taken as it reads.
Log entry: 250 mL
